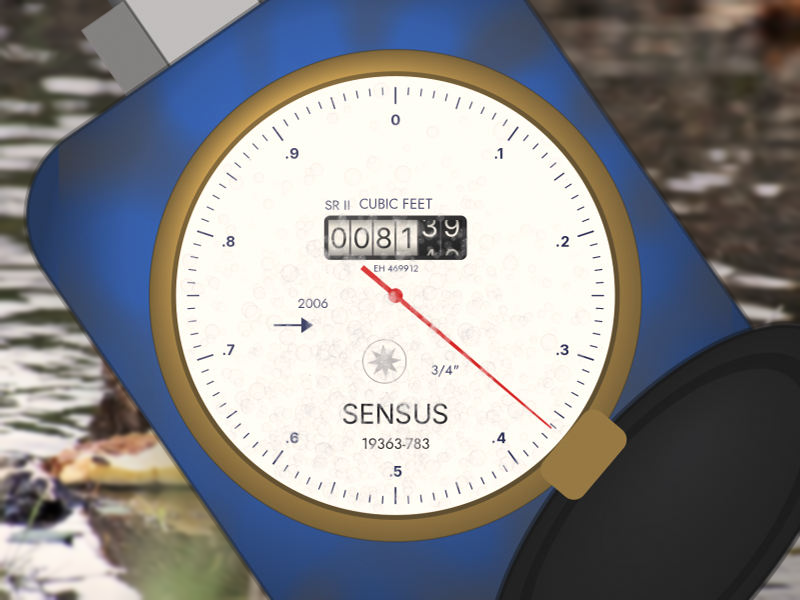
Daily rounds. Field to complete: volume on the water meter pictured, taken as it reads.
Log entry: 8139.36 ft³
